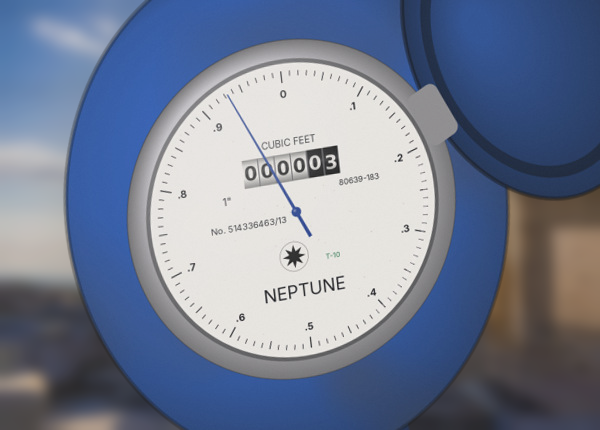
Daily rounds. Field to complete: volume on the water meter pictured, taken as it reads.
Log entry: 2.93 ft³
